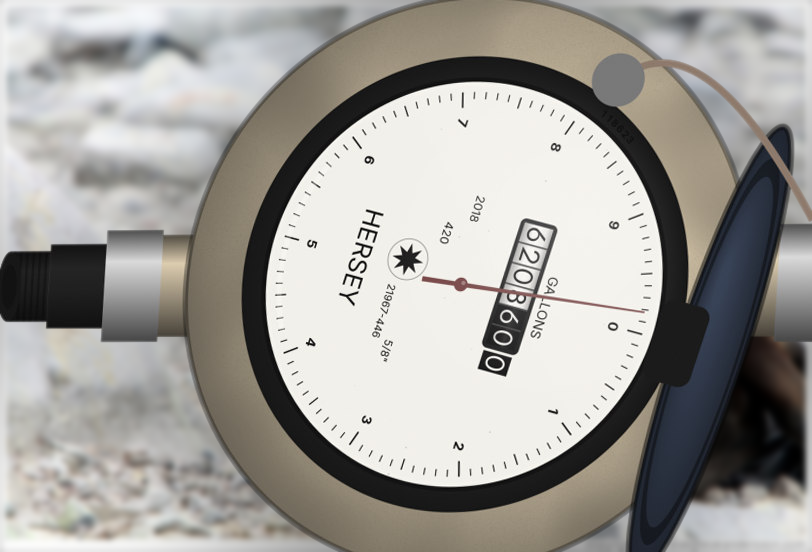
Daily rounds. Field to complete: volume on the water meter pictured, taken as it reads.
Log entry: 6208599.8 gal
